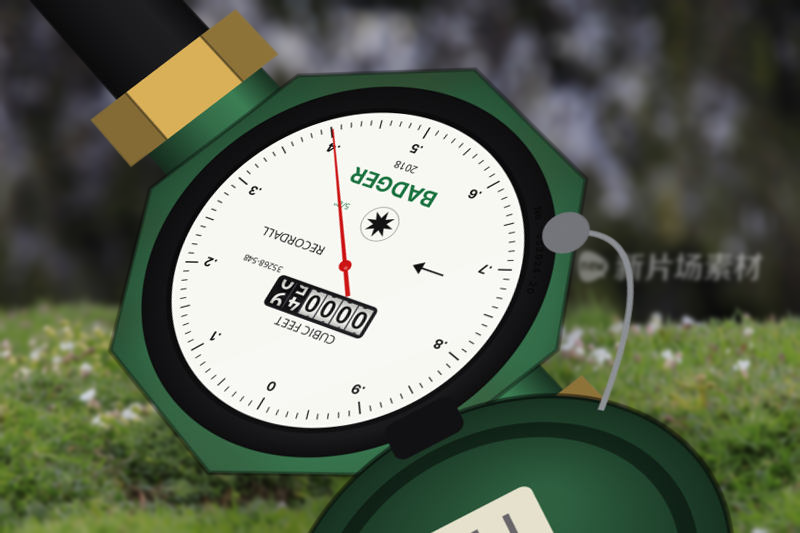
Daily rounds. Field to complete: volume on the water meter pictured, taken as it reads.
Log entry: 49.40 ft³
